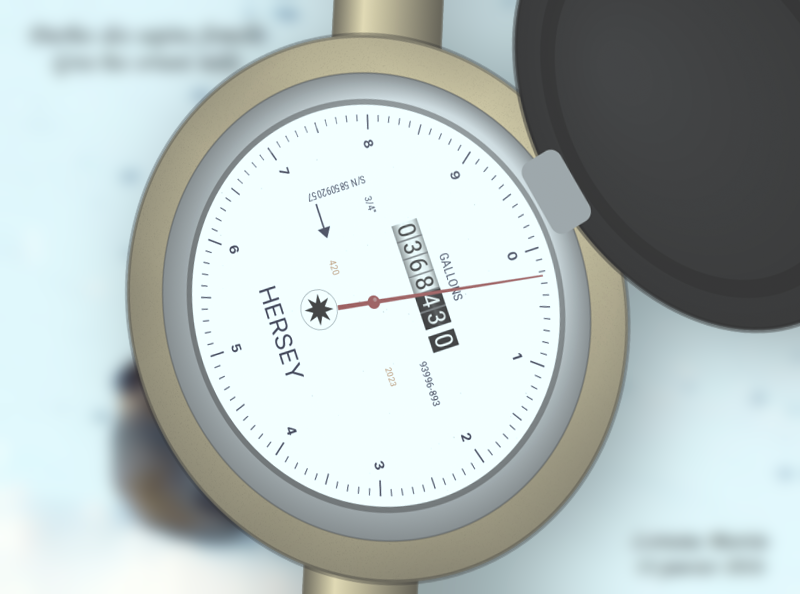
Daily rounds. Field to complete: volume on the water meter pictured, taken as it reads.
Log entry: 368430.2 gal
